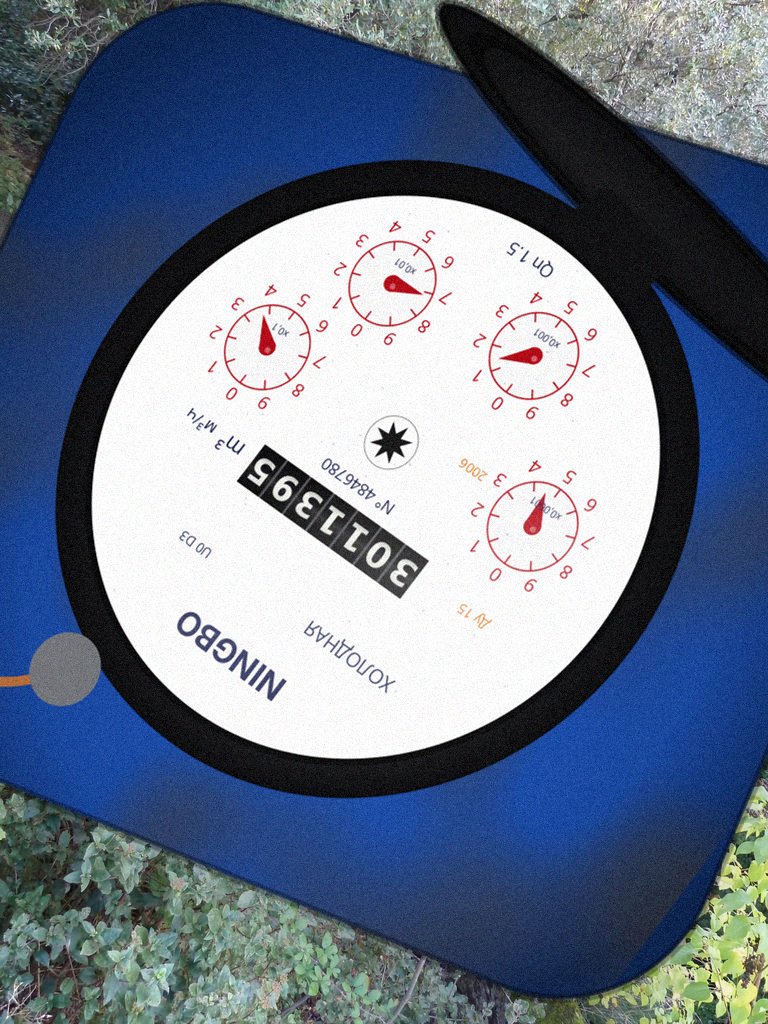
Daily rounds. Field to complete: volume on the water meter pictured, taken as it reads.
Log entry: 3011395.3714 m³
